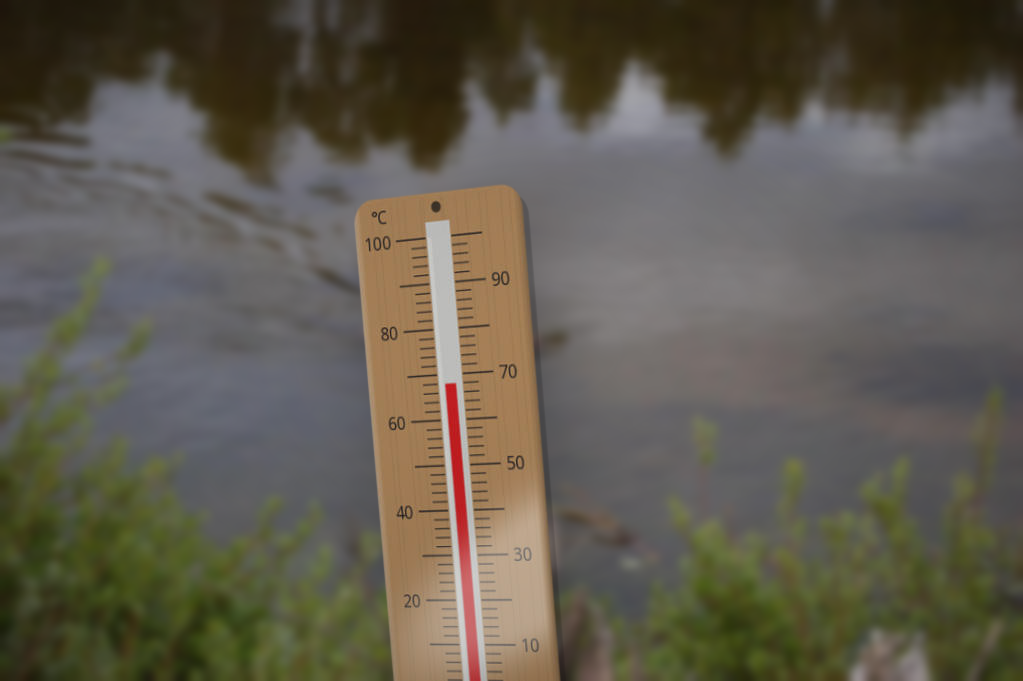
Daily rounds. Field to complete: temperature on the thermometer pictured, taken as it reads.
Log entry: 68 °C
